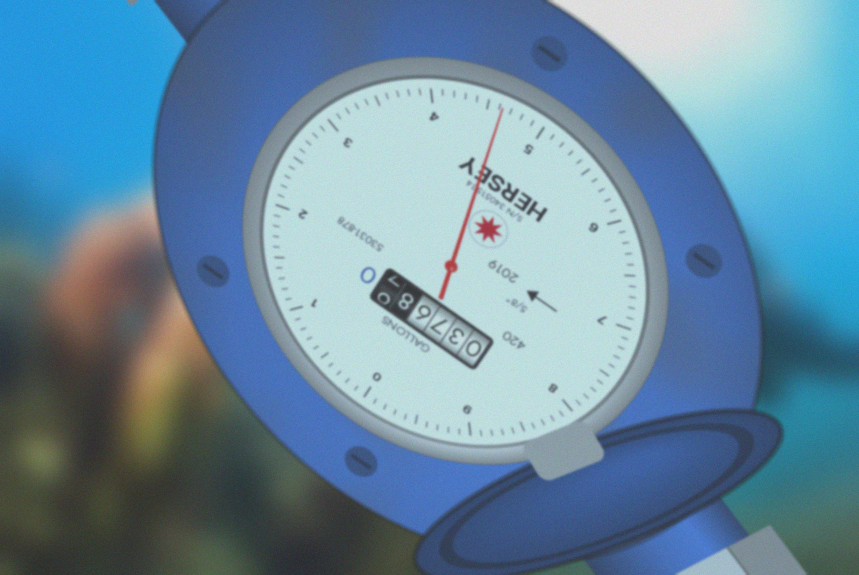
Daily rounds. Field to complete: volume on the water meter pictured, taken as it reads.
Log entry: 376864.6 gal
